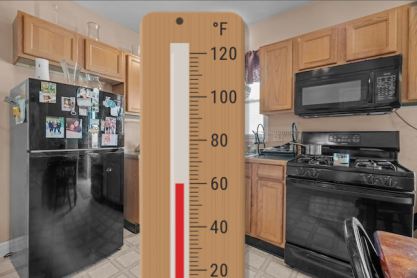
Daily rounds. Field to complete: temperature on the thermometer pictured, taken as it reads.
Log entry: 60 °F
